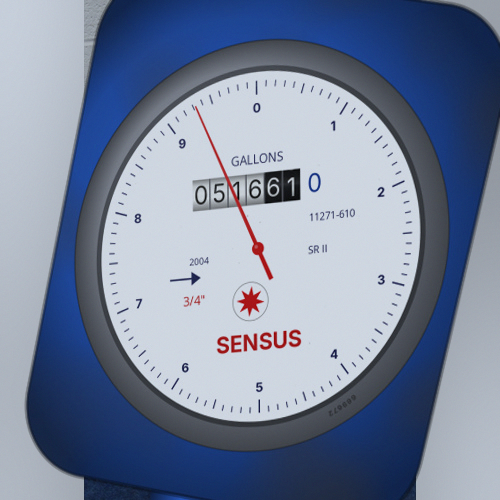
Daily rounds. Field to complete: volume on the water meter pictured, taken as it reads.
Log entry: 516609.3 gal
